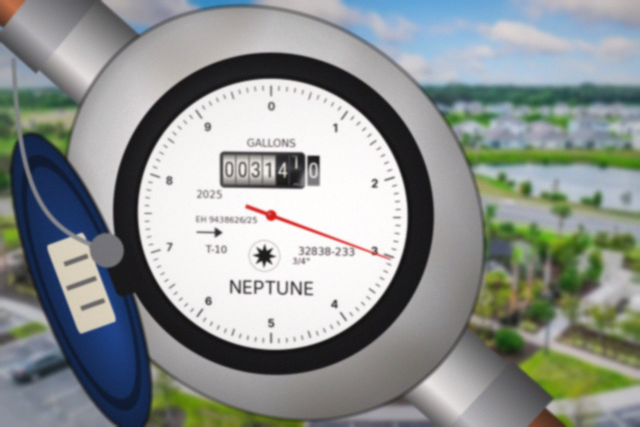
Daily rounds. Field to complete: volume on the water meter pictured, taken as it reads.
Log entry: 31413.0 gal
